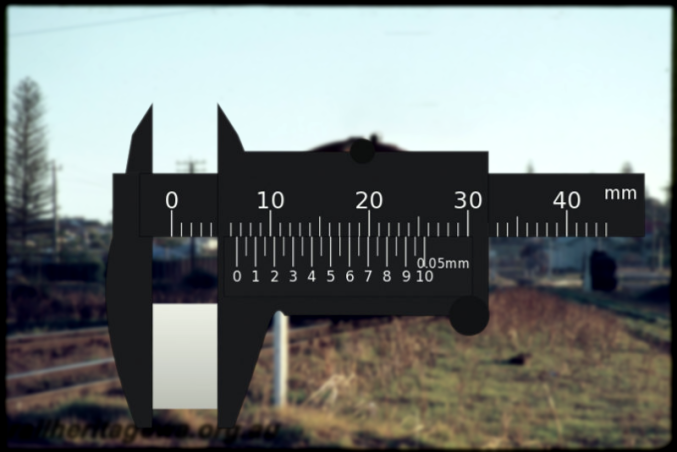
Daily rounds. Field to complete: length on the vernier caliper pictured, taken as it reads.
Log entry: 6.6 mm
